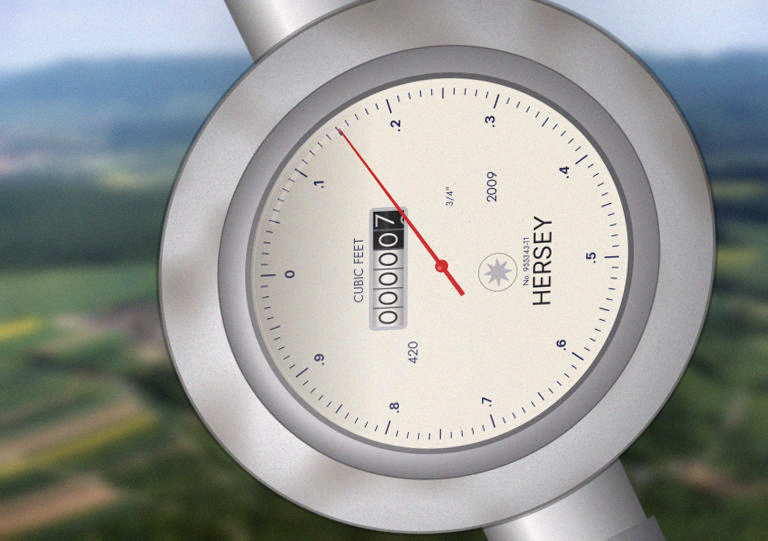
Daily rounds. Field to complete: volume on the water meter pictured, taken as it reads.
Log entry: 7.15 ft³
